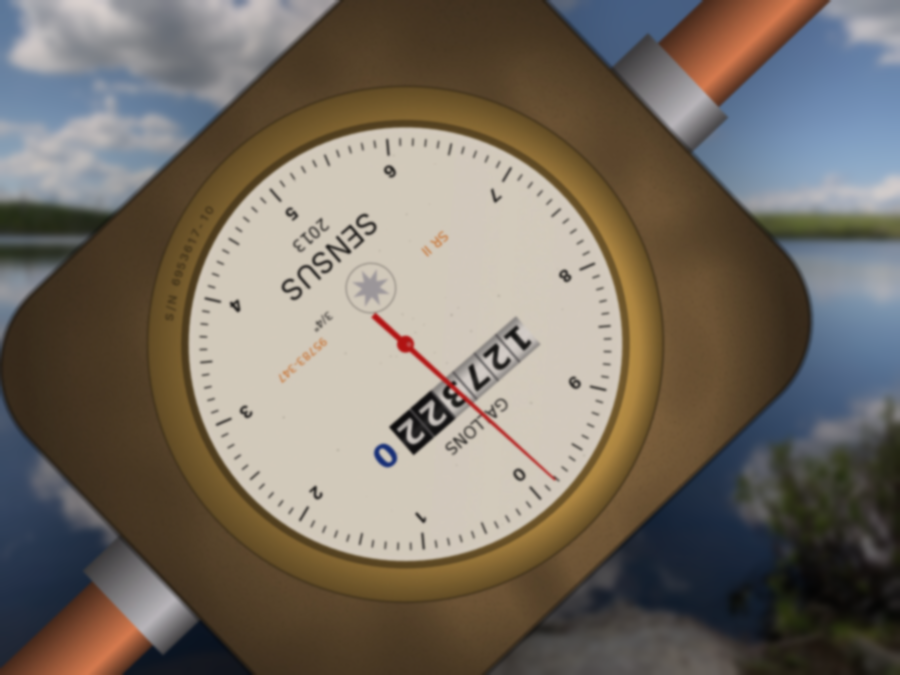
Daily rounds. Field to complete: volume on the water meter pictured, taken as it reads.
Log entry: 1273219.8 gal
